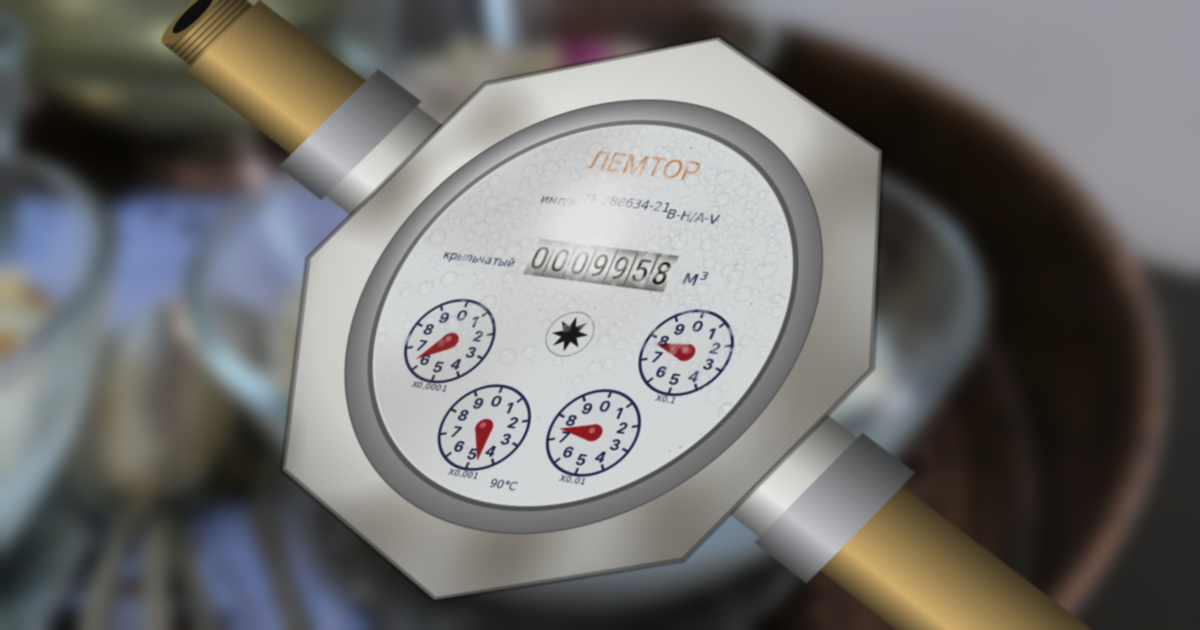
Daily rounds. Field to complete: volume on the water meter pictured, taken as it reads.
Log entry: 9958.7746 m³
